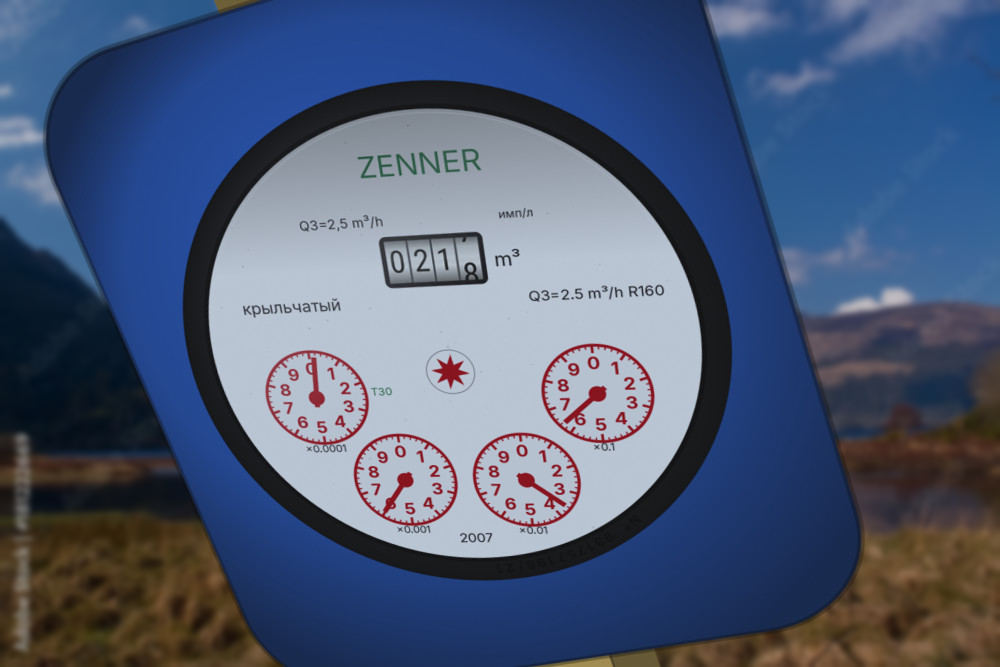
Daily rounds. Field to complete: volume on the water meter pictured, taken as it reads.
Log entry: 217.6360 m³
